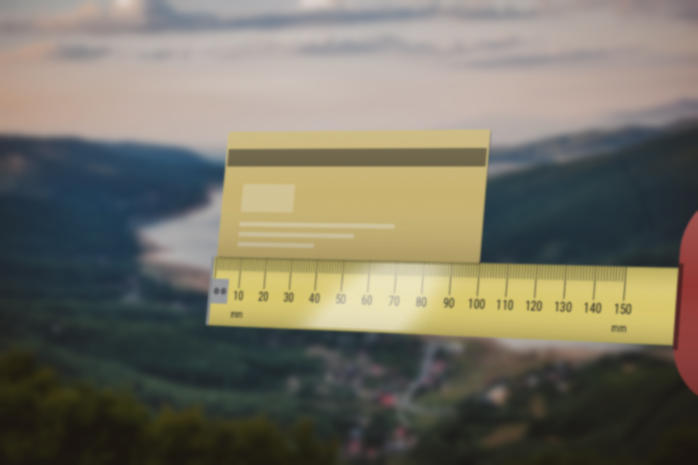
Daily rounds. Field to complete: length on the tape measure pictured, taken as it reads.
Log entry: 100 mm
